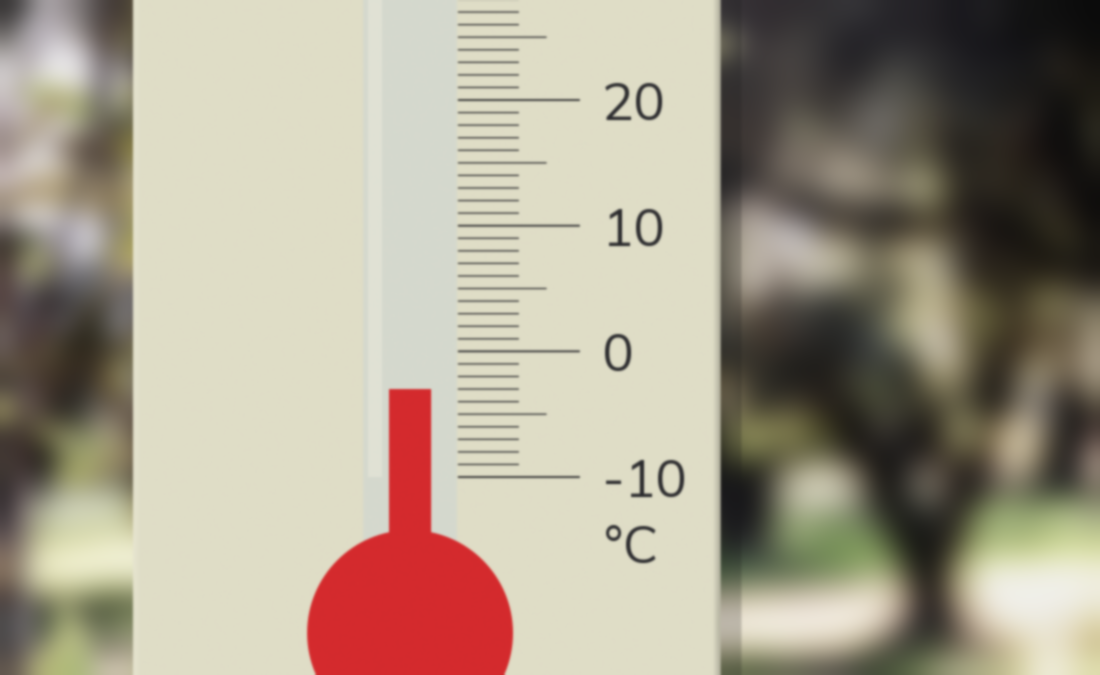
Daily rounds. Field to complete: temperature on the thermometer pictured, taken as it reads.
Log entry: -3 °C
